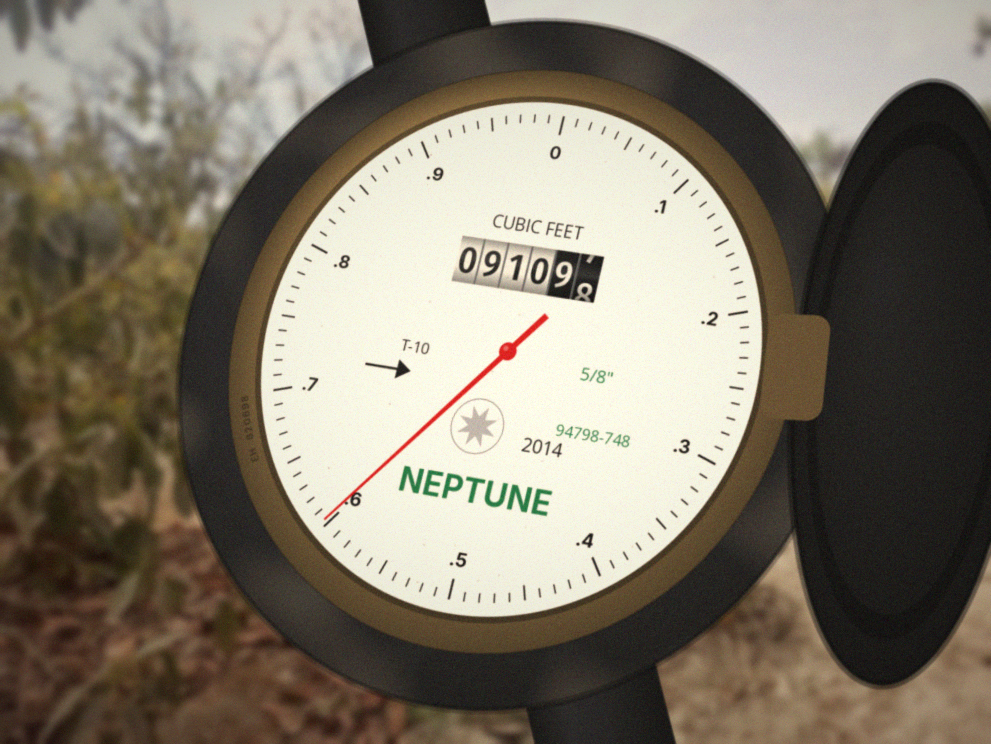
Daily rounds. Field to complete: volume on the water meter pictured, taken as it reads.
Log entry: 91097.60 ft³
